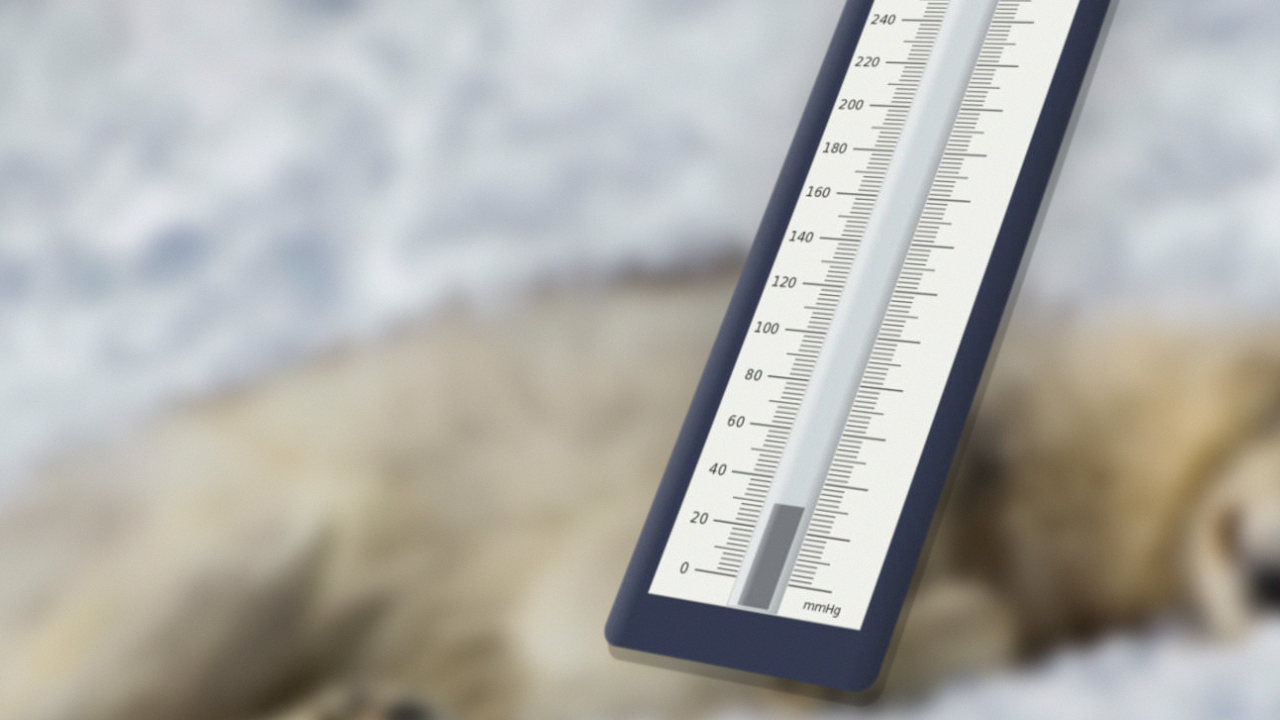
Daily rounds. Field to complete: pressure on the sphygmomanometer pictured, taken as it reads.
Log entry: 30 mmHg
